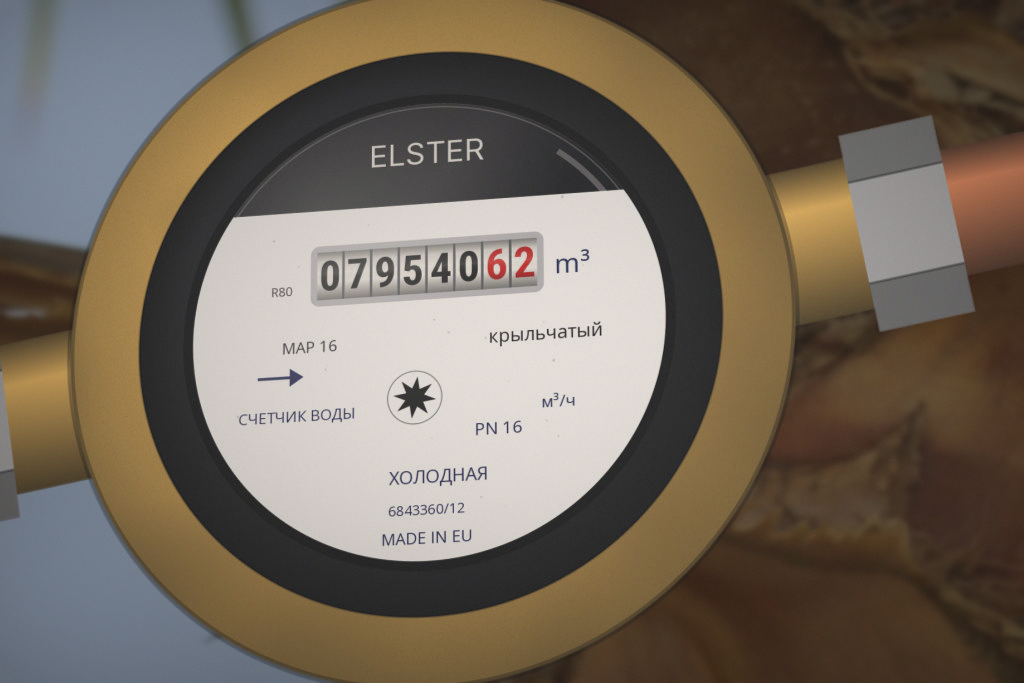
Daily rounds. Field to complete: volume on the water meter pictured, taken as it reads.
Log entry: 79540.62 m³
